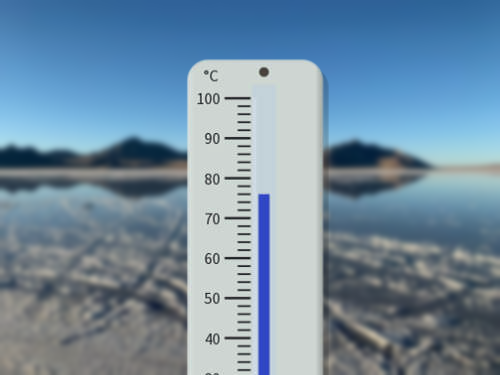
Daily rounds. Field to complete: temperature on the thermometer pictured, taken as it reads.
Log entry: 76 °C
